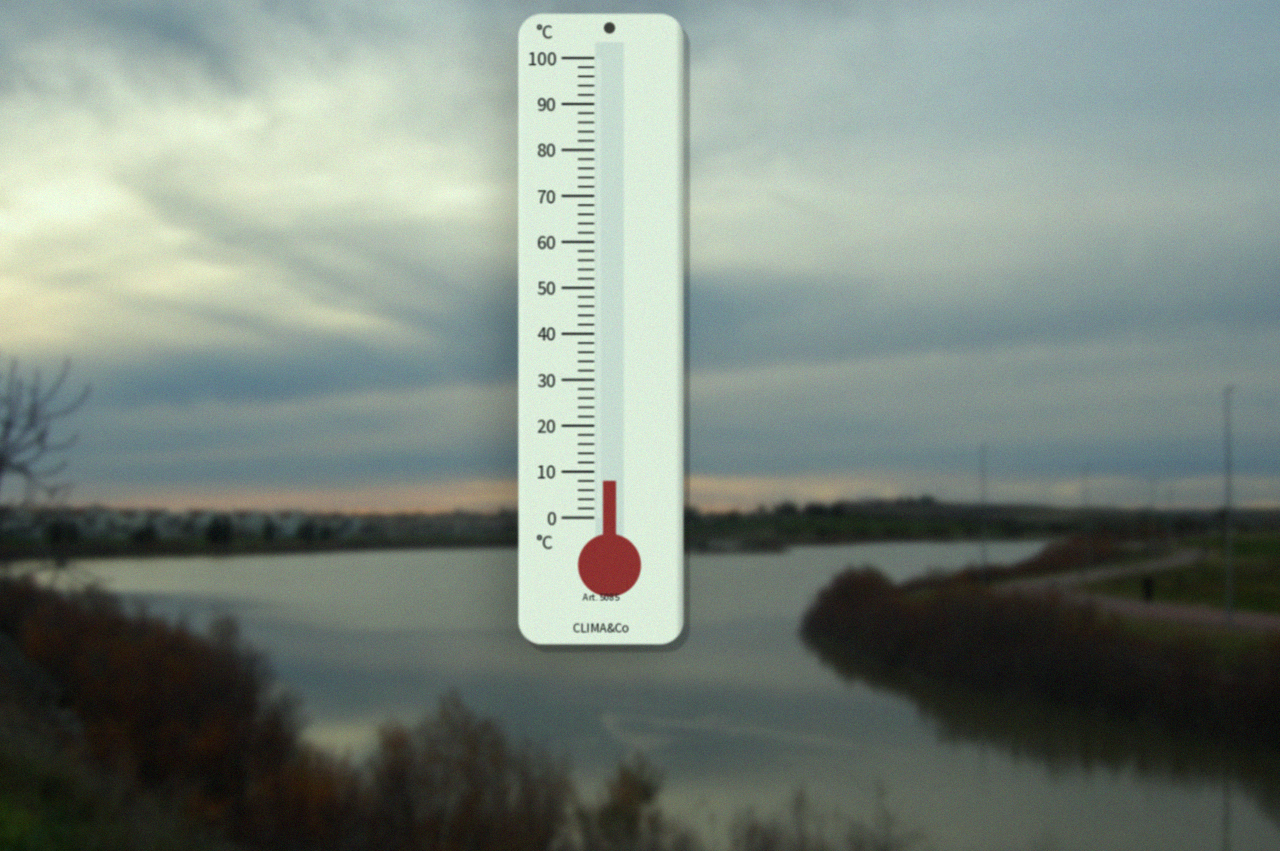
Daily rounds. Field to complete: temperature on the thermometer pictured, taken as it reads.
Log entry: 8 °C
